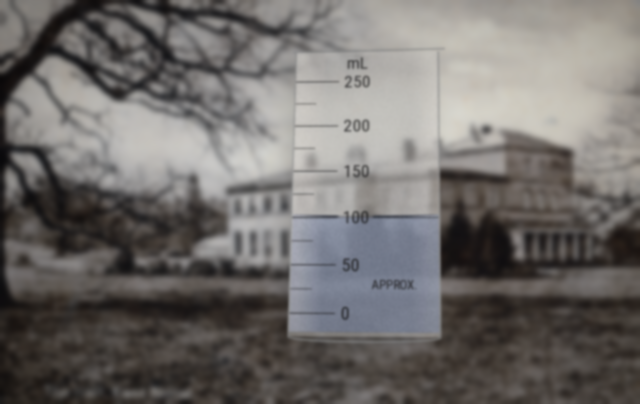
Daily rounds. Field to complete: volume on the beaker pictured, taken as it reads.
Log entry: 100 mL
